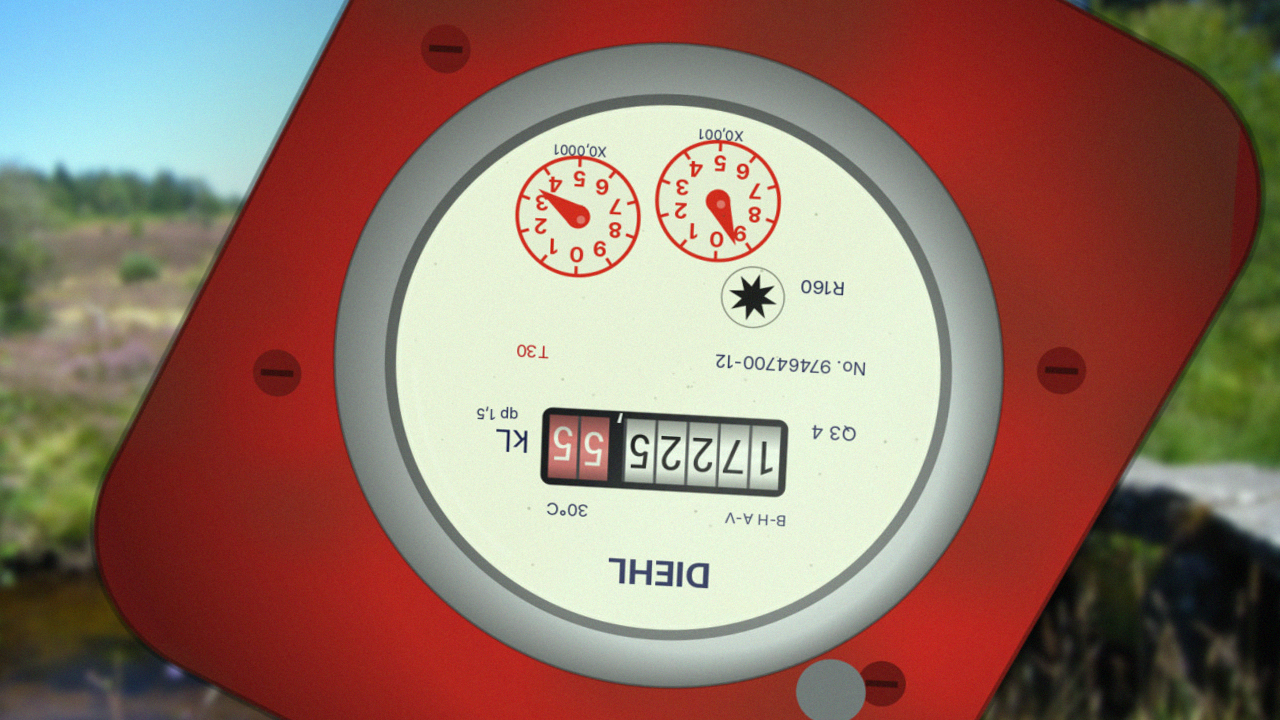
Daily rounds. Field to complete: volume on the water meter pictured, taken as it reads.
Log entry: 17225.5493 kL
